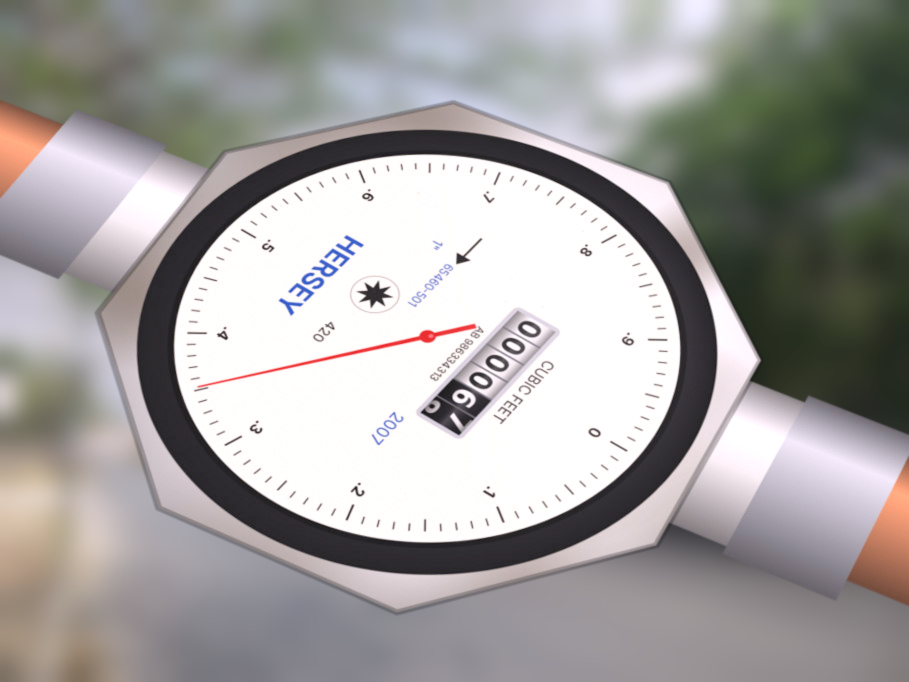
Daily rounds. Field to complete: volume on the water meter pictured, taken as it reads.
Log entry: 67.35 ft³
